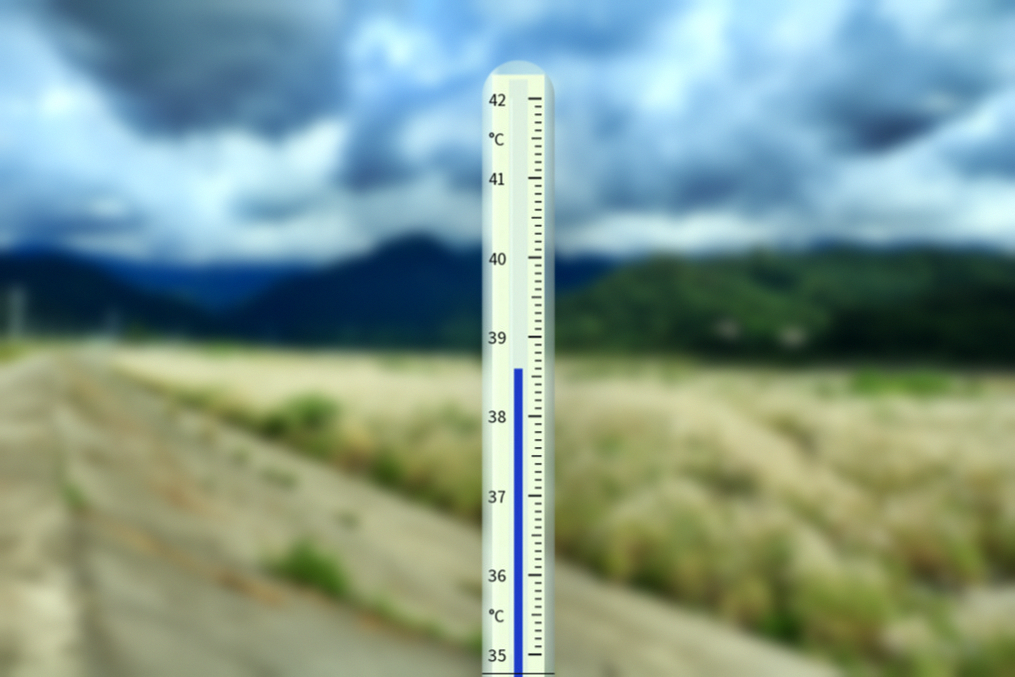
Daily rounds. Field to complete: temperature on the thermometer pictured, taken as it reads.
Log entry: 38.6 °C
